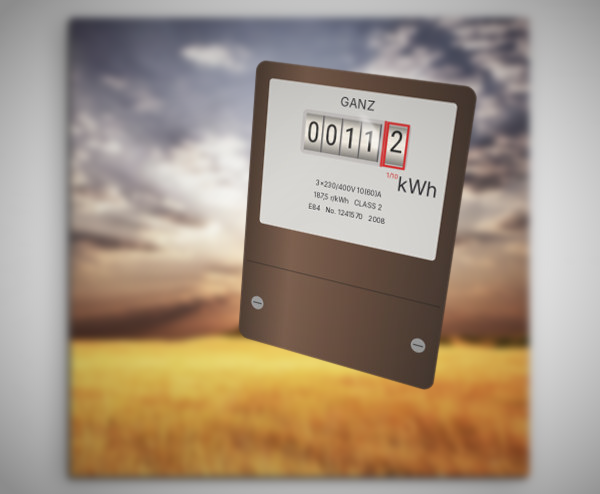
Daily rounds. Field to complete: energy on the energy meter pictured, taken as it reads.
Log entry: 11.2 kWh
